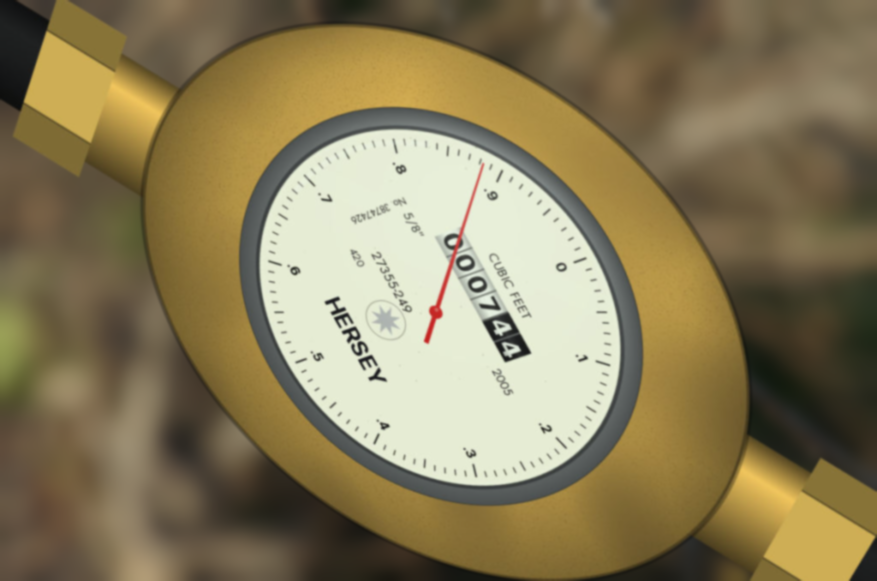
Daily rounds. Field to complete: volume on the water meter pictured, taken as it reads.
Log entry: 743.88 ft³
